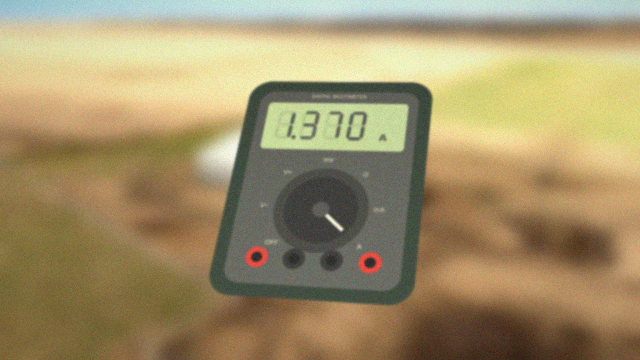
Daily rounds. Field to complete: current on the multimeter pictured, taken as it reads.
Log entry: 1.370 A
